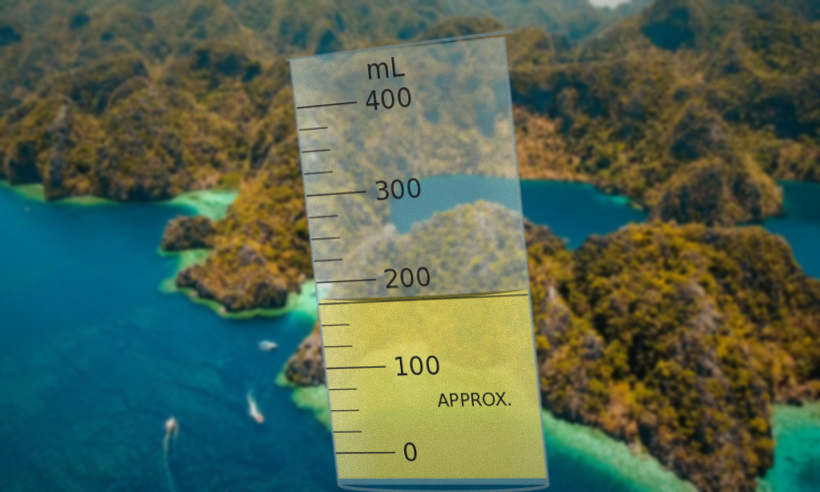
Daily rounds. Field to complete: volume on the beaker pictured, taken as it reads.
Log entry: 175 mL
